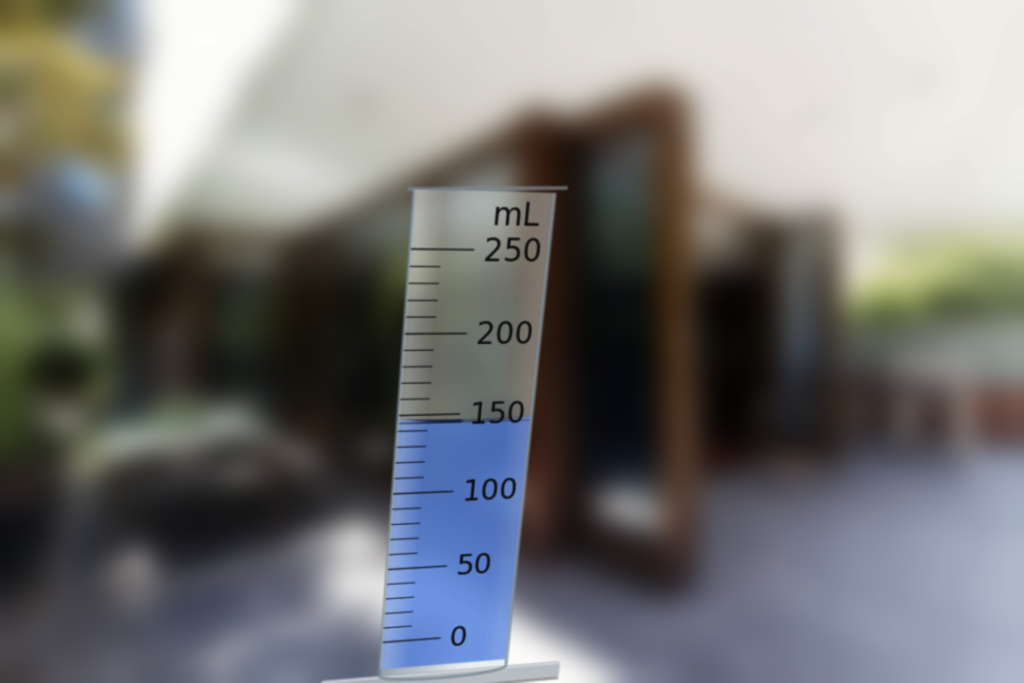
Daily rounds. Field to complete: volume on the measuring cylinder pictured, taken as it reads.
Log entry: 145 mL
